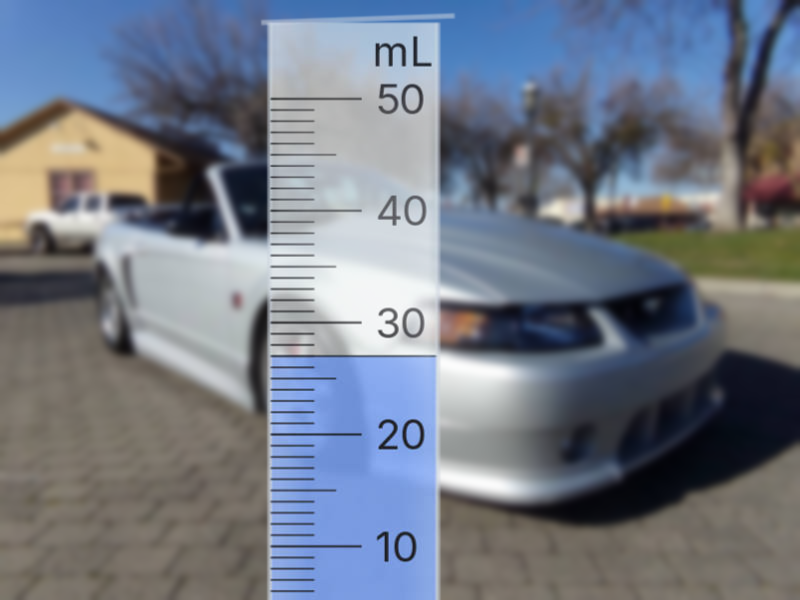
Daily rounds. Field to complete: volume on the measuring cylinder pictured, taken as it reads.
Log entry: 27 mL
